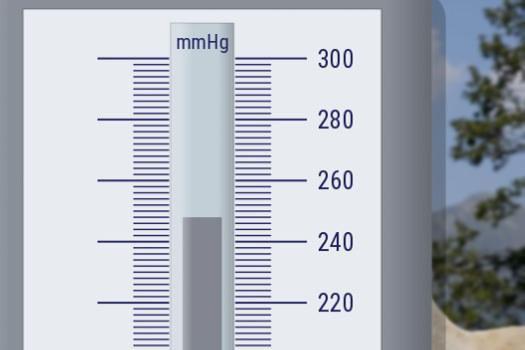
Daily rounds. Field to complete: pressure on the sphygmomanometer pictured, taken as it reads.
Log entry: 248 mmHg
